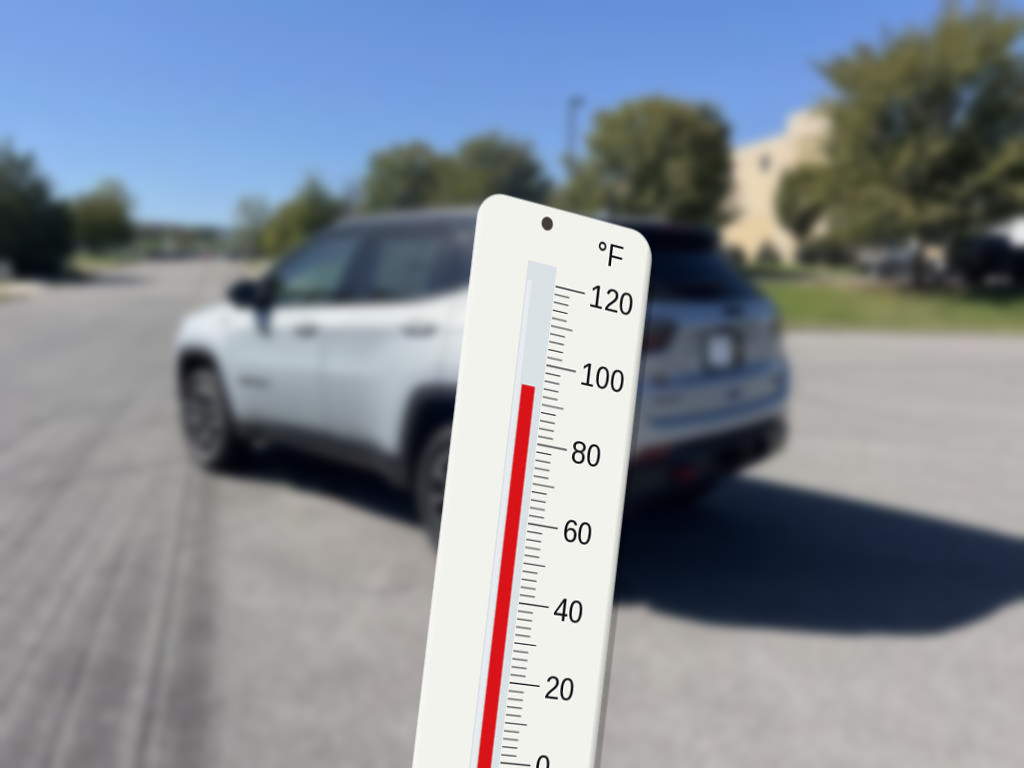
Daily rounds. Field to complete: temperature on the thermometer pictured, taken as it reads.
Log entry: 94 °F
